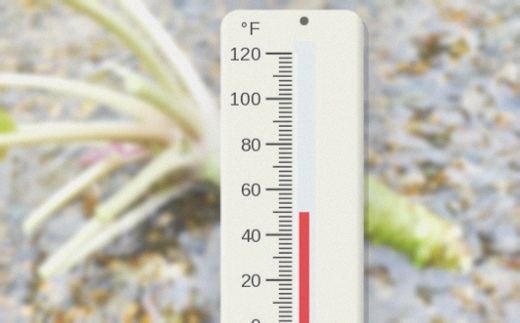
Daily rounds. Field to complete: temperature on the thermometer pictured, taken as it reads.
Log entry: 50 °F
